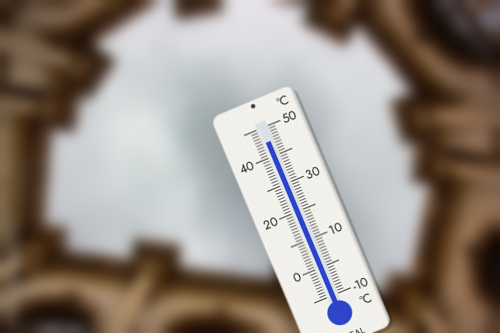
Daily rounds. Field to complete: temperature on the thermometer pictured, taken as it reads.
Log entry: 45 °C
